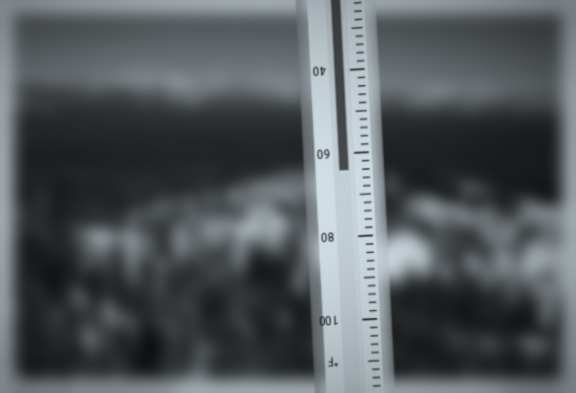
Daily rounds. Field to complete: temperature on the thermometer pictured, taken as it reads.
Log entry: 64 °F
